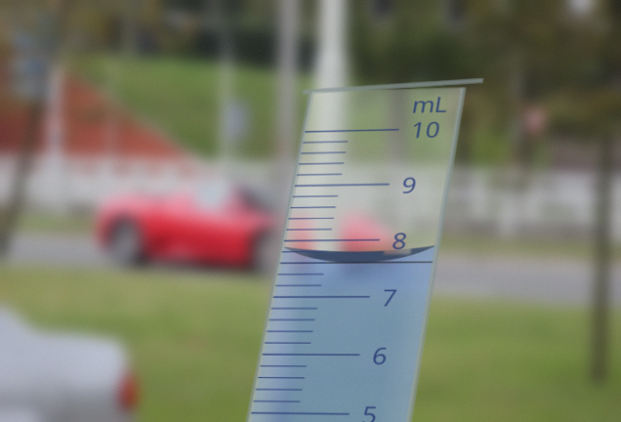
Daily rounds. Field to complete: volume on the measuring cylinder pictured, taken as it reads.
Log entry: 7.6 mL
